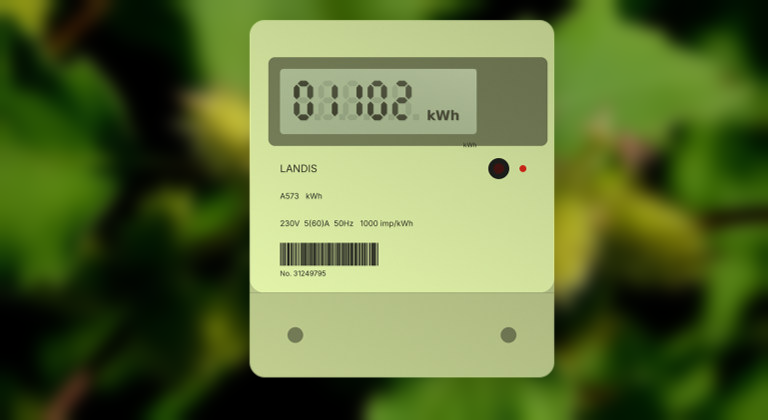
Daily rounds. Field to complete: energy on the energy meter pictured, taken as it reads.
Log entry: 1102 kWh
